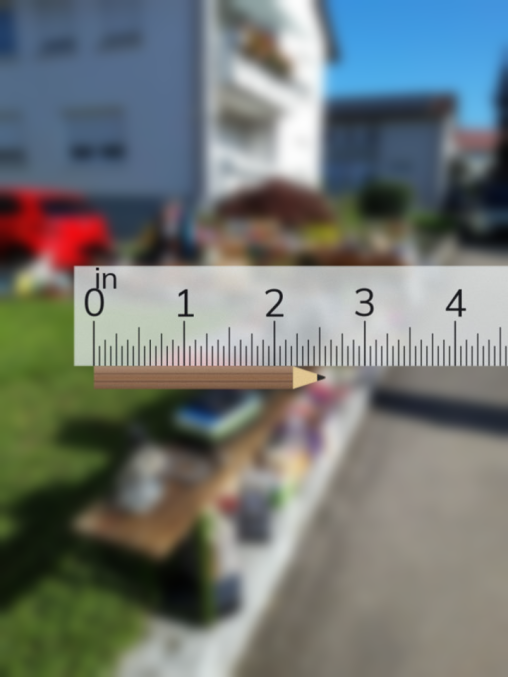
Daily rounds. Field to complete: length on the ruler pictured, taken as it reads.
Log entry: 2.5625 in
